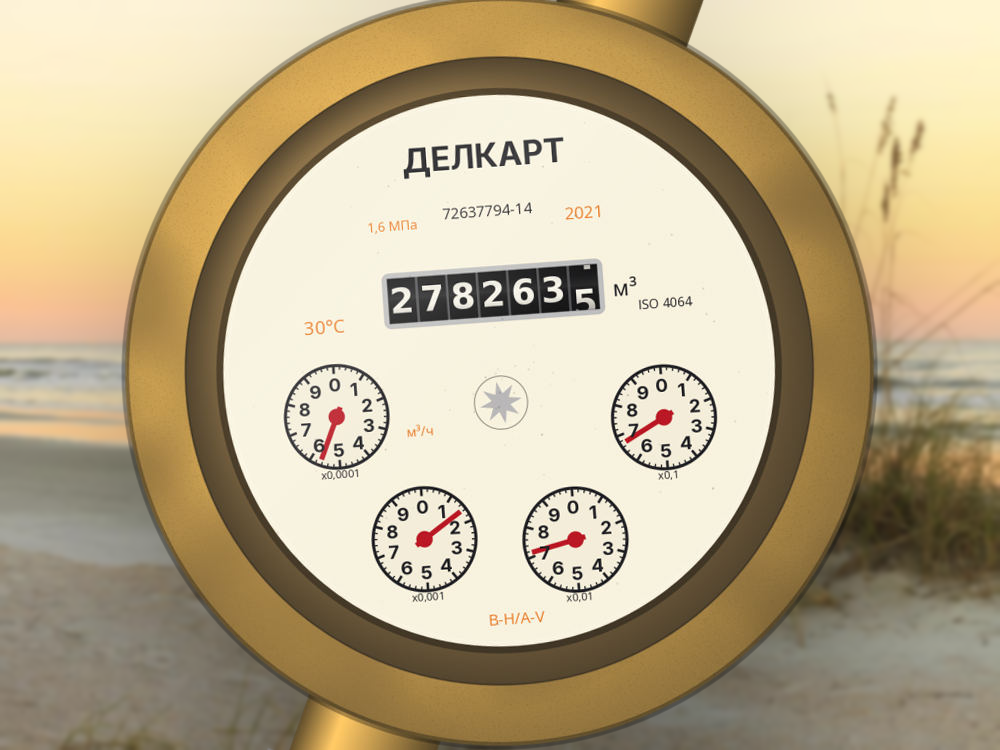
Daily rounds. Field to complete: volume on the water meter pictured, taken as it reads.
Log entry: 2782634.6715 m³
